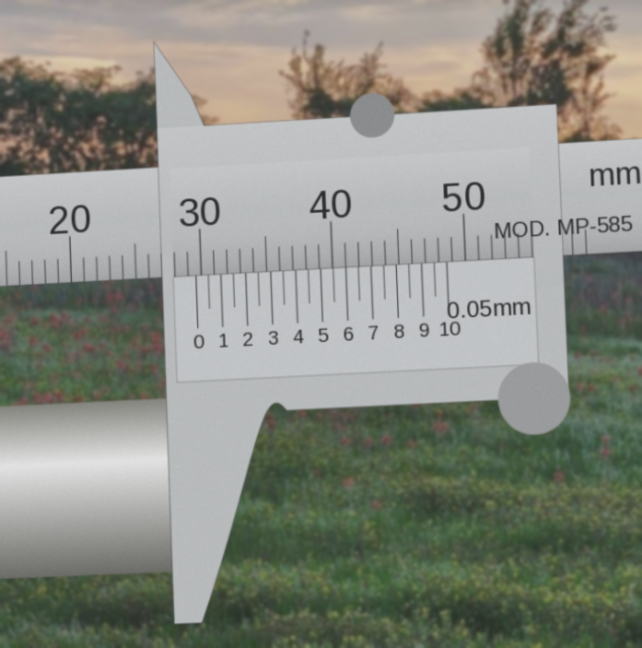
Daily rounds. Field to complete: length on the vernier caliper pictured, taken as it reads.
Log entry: 29.6 mm
